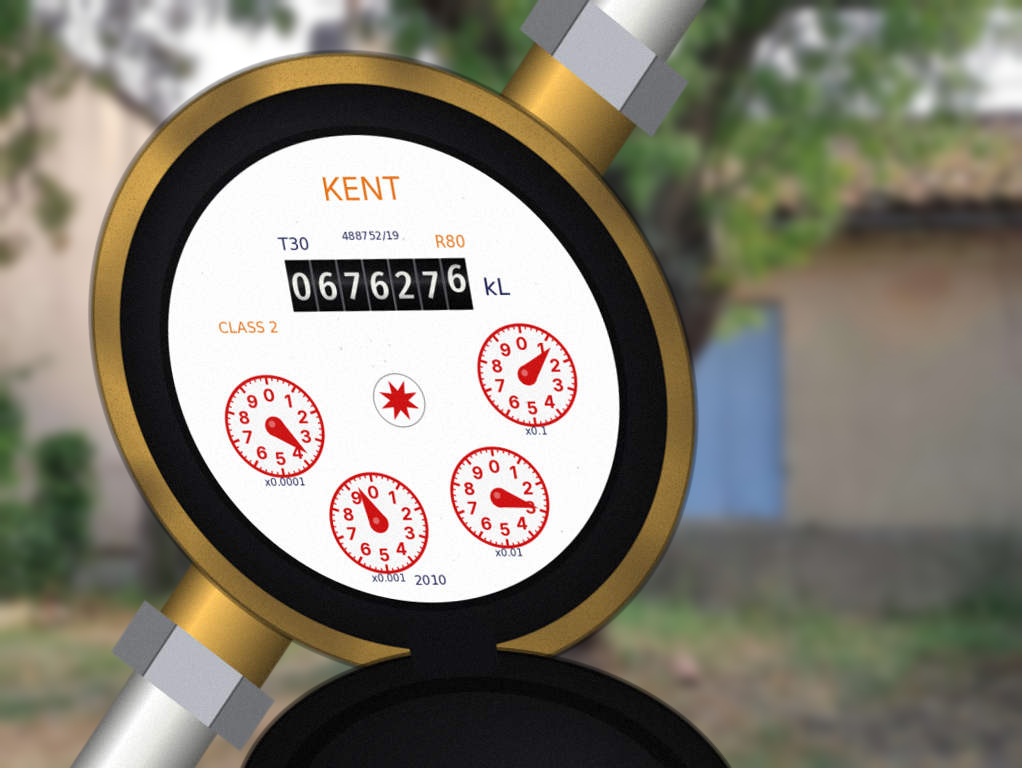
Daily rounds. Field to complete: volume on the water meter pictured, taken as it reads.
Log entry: 676276.1293 kL
